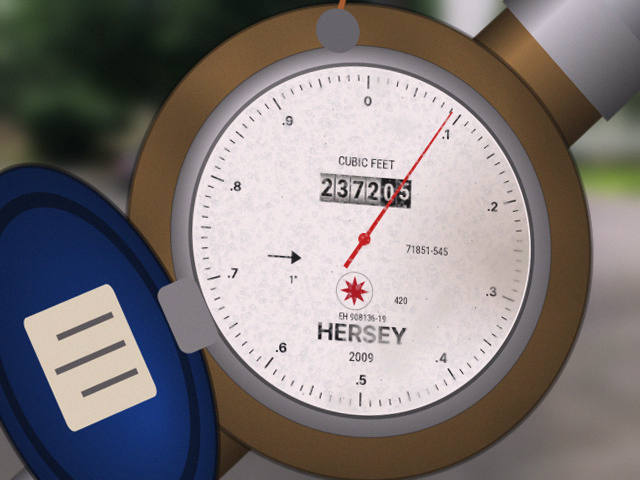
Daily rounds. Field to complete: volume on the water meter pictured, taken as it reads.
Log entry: 237205.09 ft³
